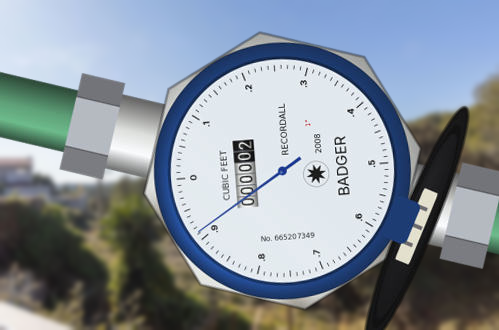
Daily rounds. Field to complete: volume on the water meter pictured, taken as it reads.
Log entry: 1.91 ft³
